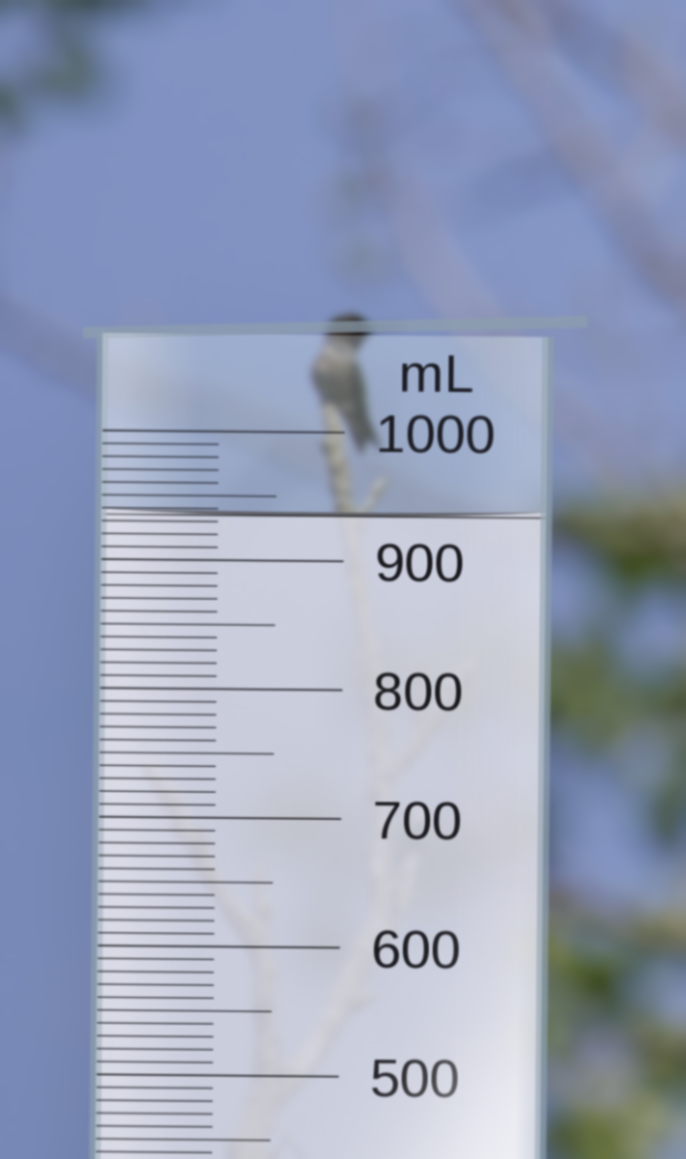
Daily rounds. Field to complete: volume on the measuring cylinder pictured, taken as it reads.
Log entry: 935 mL
